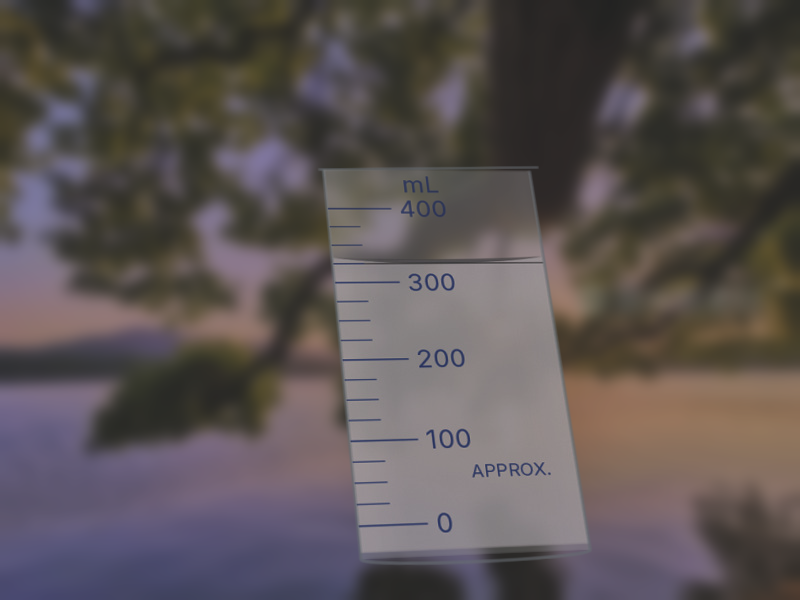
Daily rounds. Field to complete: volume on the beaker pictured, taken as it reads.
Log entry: 325 mL
